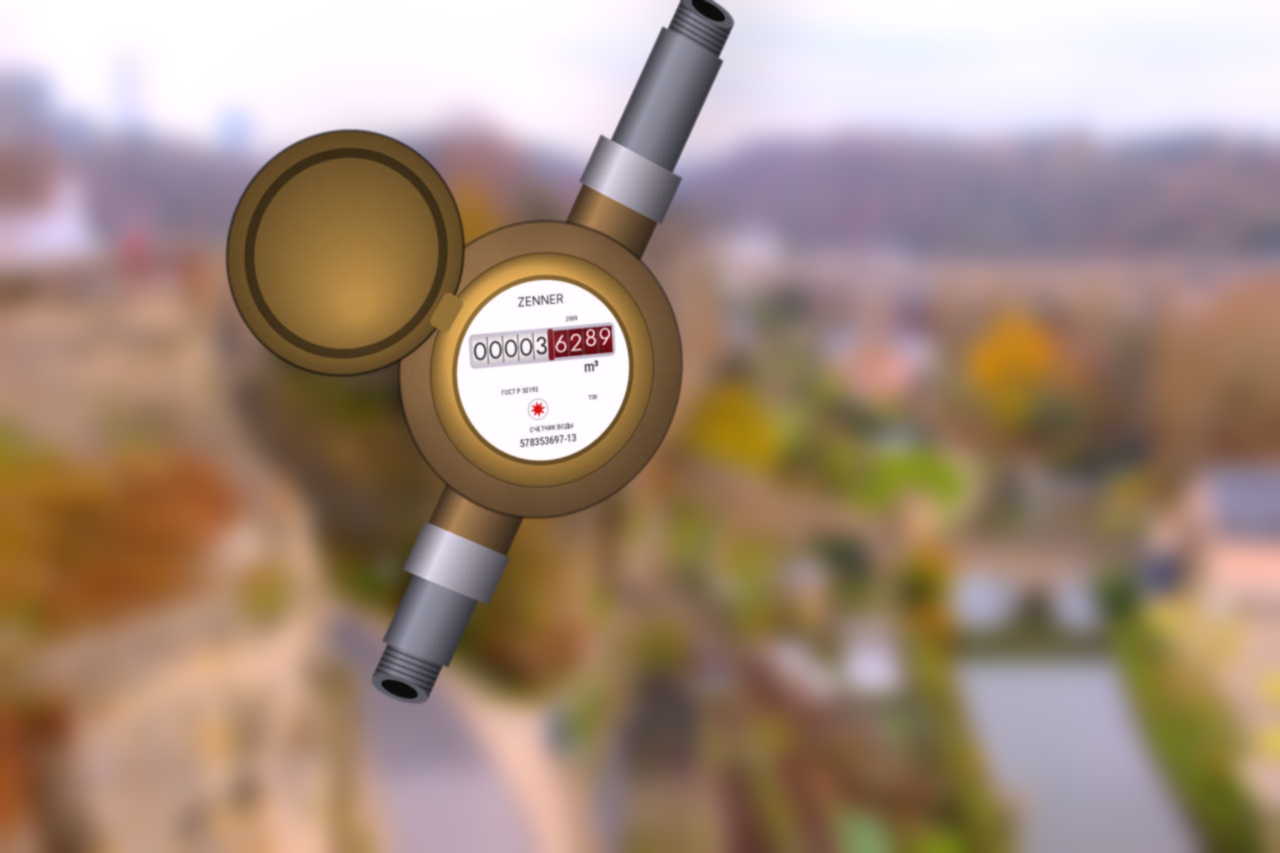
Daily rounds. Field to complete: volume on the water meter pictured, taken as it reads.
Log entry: 3.6289 m³
